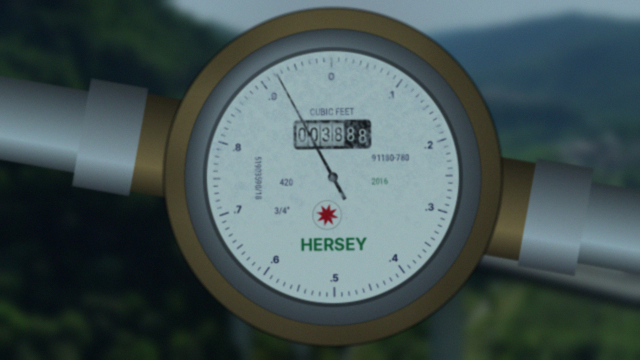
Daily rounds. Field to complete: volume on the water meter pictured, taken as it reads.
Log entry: 3887.92 ft³
